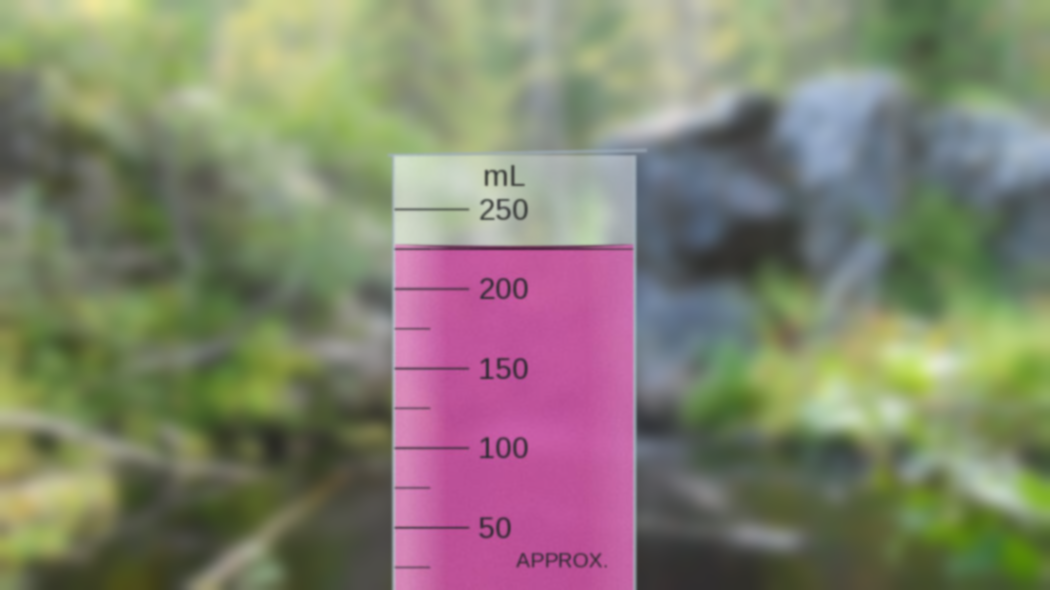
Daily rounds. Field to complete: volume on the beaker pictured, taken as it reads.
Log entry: 225 mL
